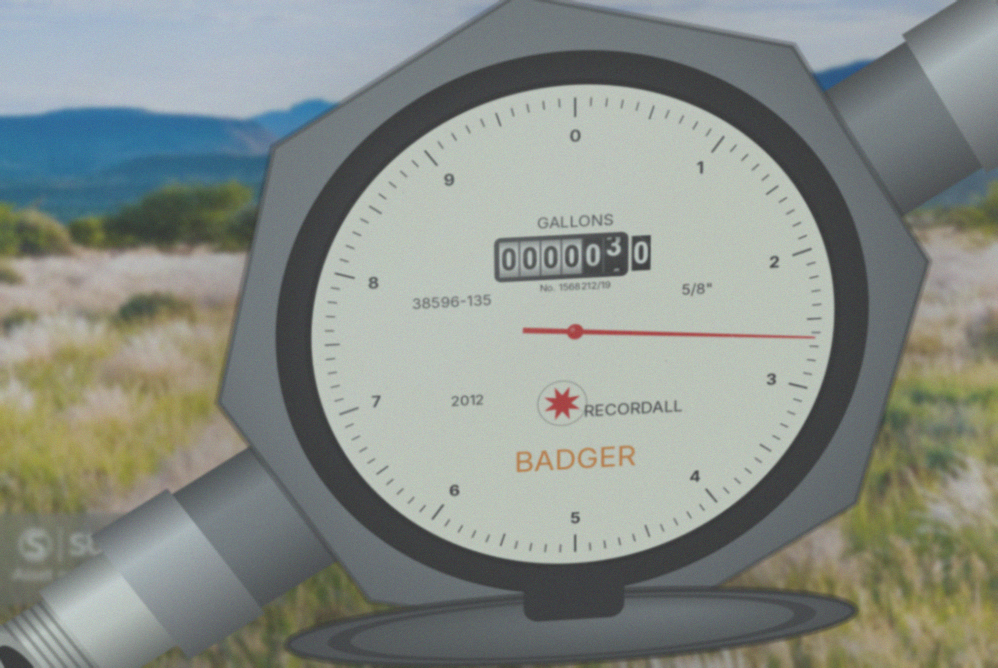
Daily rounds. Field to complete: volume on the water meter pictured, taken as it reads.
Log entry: 32.6 gal
